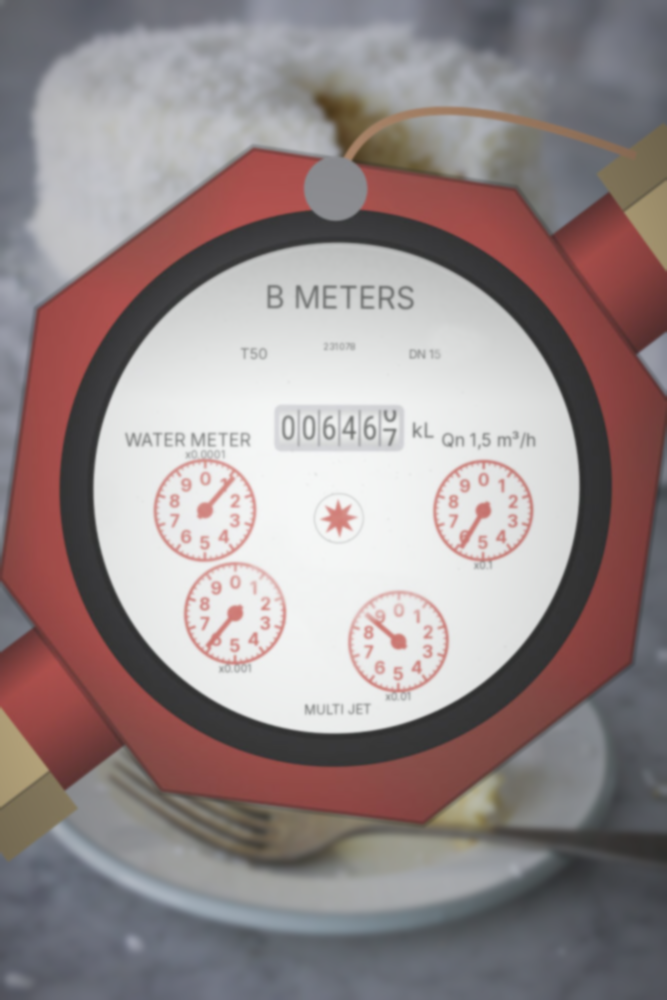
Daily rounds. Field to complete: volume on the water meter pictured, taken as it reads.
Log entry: 6466.5861 kL
